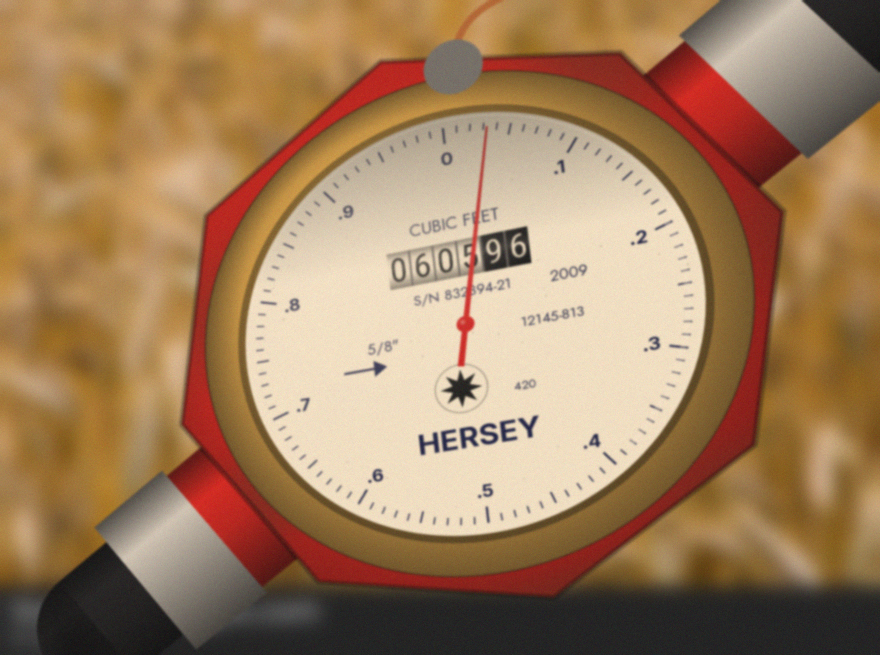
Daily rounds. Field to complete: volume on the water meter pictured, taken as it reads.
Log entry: 60596.03 ft³
